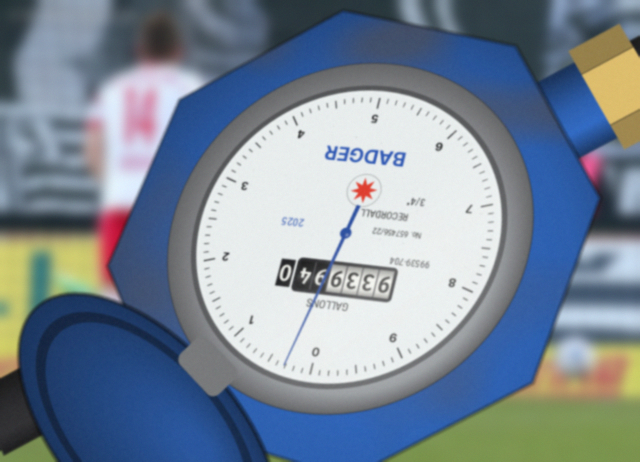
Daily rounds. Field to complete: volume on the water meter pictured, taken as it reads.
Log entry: 9339940.3 gal
